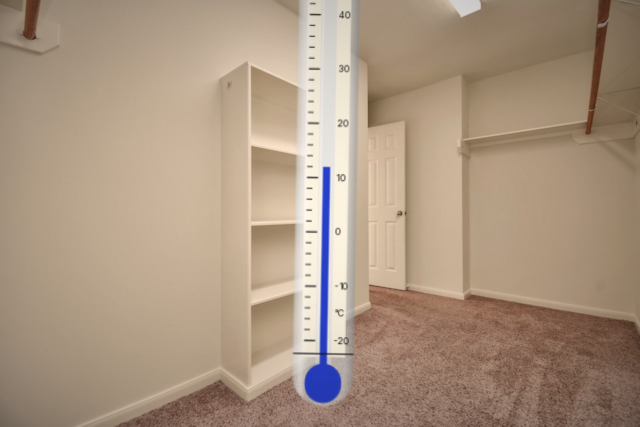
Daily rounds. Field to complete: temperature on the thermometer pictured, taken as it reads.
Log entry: 12 °C
